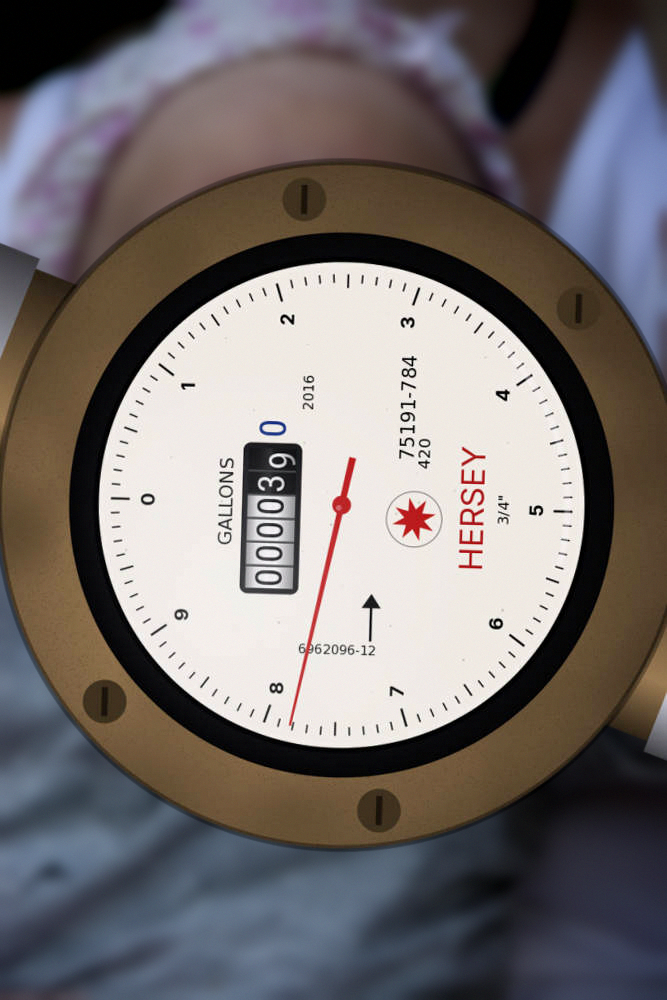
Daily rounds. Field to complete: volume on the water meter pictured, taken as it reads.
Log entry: 387.8 gal
